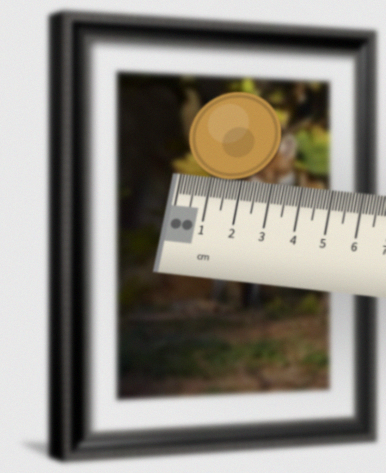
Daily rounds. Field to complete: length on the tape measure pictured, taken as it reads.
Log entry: 3 cm
